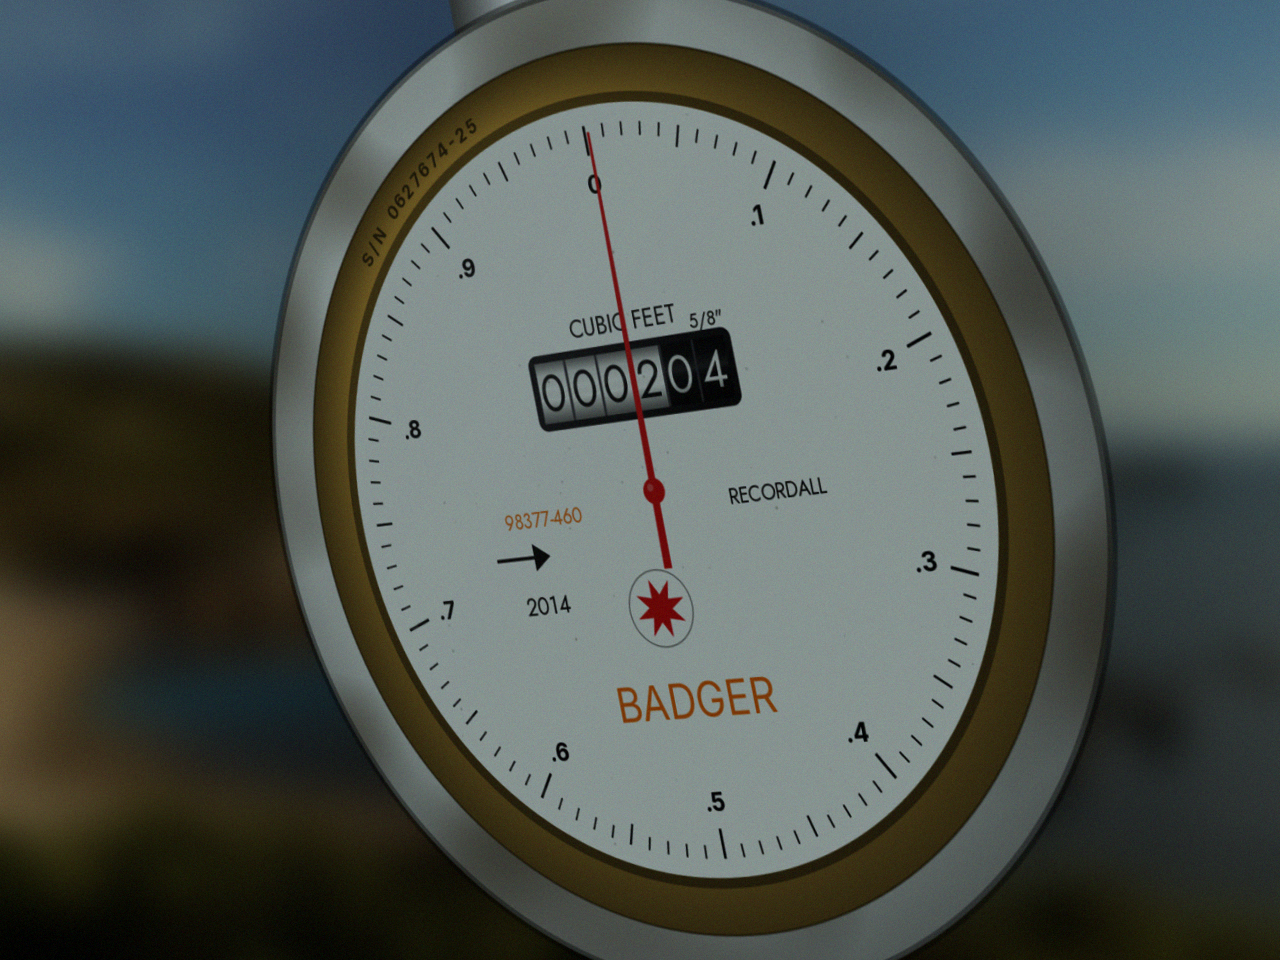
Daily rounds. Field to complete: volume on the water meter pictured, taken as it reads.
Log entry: 204.00 ft³
